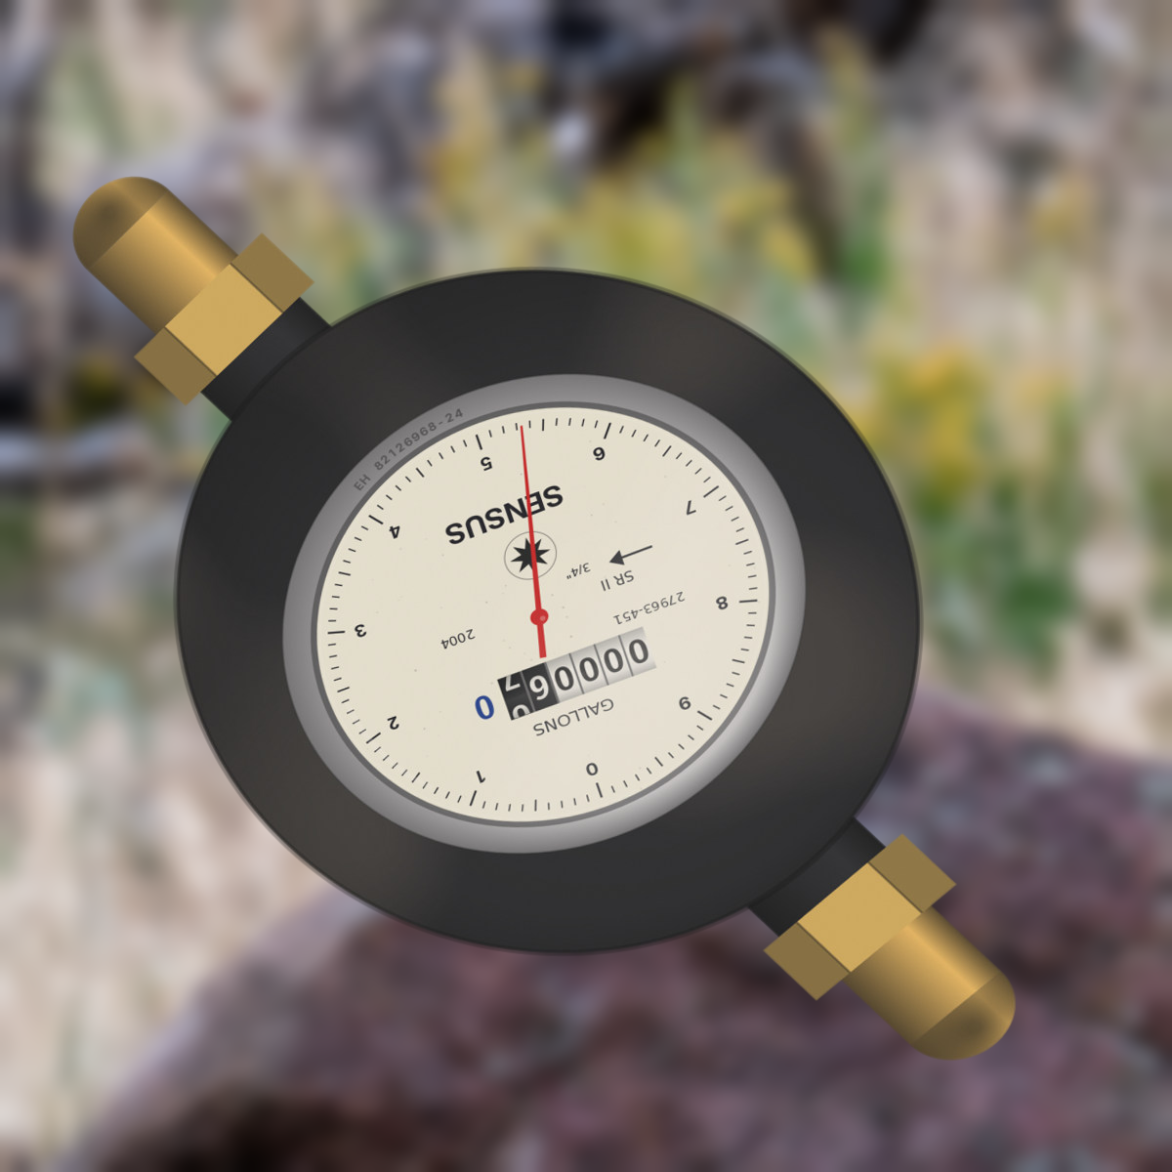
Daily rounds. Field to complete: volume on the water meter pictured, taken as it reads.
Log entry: 665.3 gal
